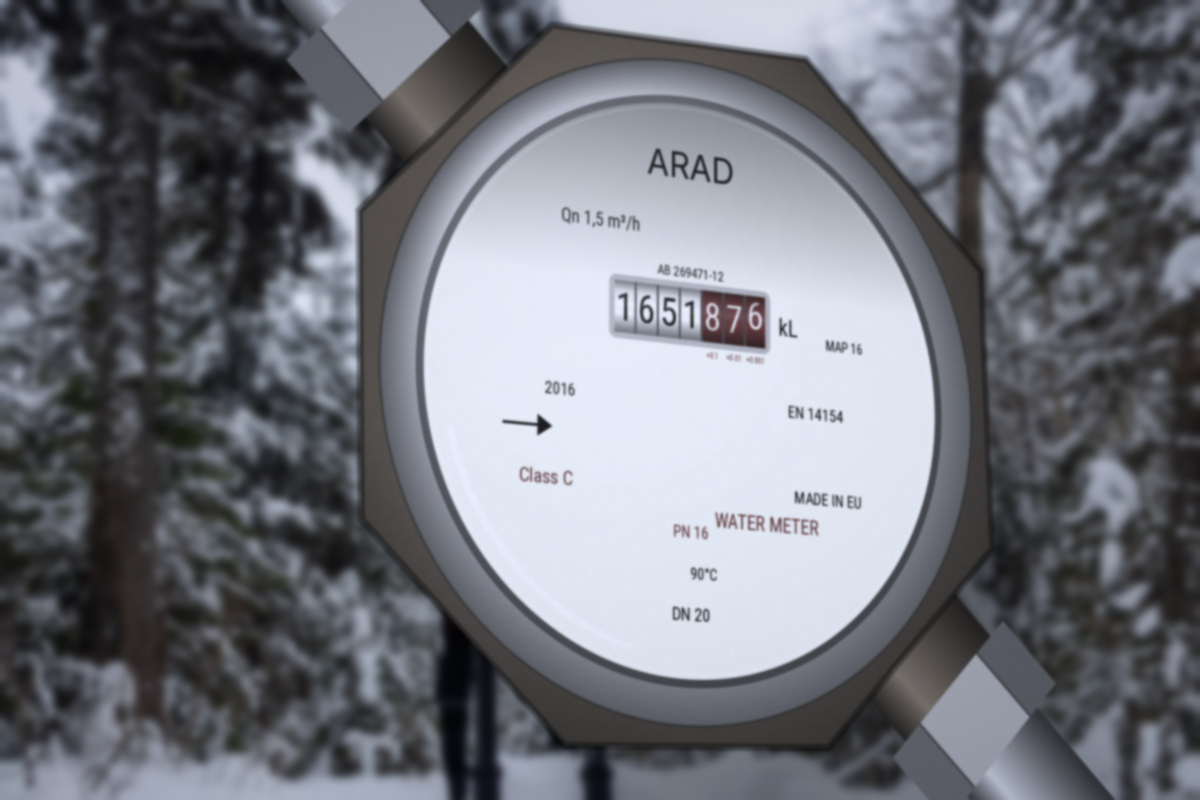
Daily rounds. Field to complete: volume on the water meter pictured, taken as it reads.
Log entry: 1651.876 kL
